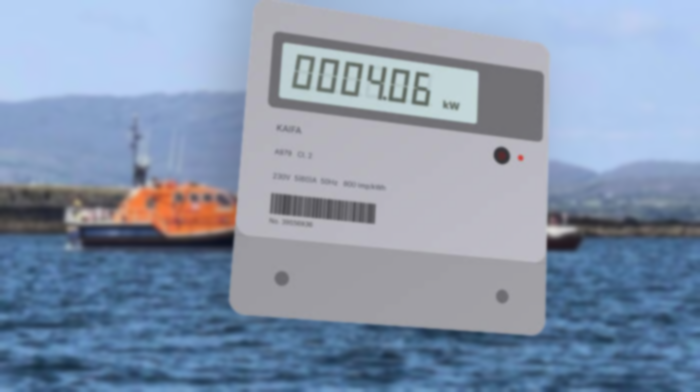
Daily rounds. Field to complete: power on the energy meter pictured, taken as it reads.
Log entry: 4.06 kW
